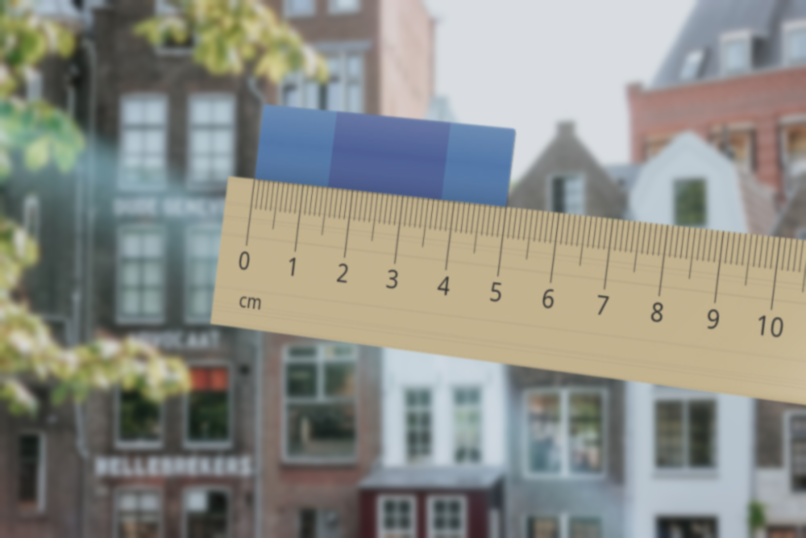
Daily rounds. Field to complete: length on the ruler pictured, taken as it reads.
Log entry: 5 cm
